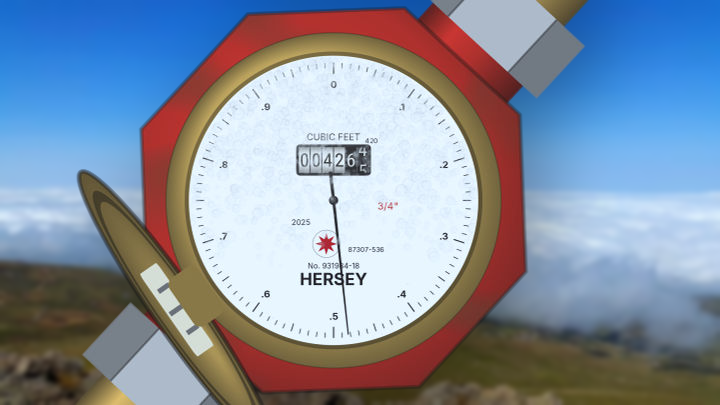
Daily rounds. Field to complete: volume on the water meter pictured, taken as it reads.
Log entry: 4264.48 ft³
